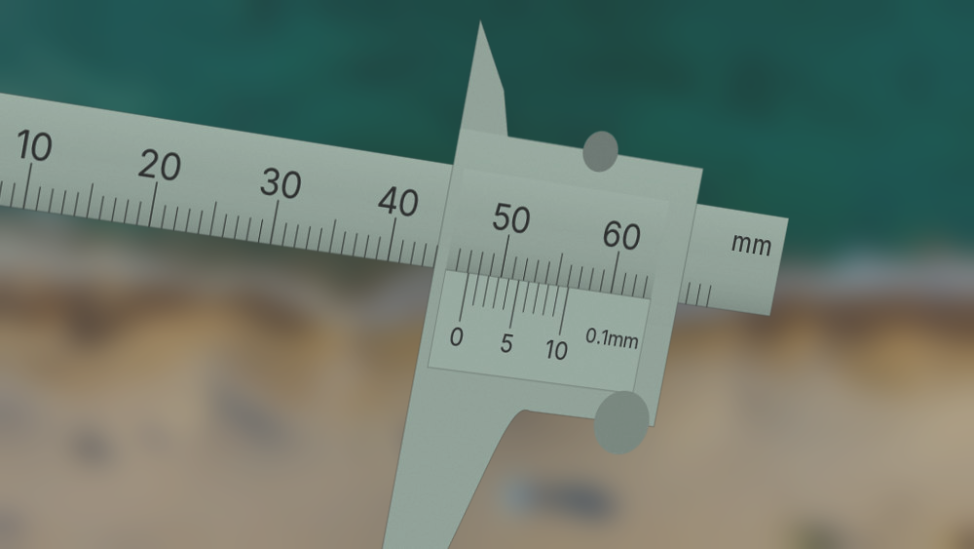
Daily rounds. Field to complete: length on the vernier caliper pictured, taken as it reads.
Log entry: 47.1 mm
